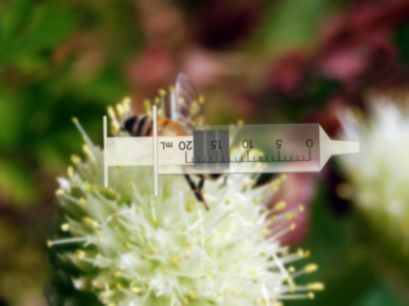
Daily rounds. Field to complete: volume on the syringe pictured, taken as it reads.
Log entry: 13 mL
